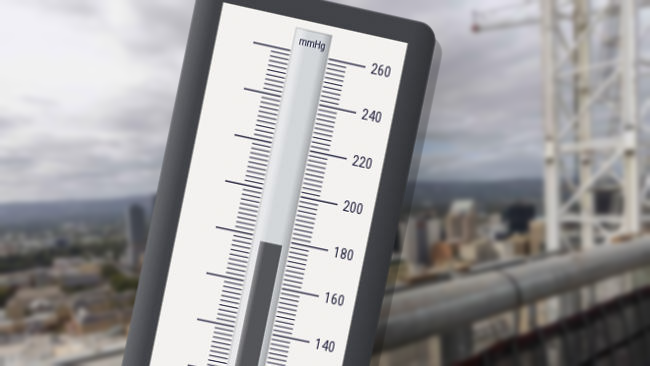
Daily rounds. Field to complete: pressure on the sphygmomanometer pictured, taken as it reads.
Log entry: 178 mmHg
